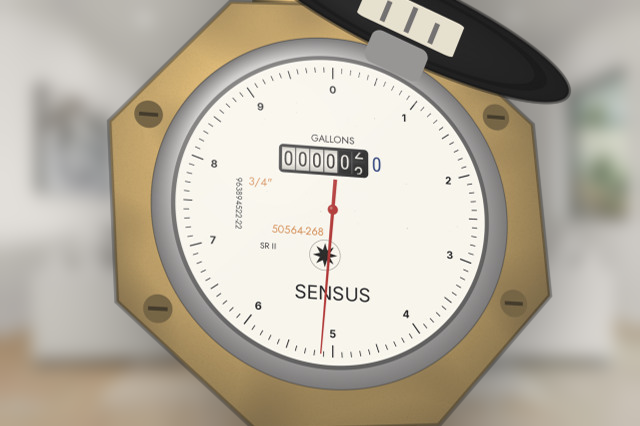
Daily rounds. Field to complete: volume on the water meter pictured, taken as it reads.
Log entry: 25.1 gal
